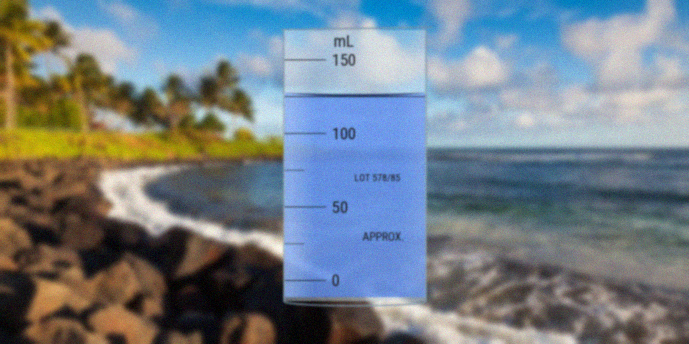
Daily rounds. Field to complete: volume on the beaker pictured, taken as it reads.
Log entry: 125 mL
